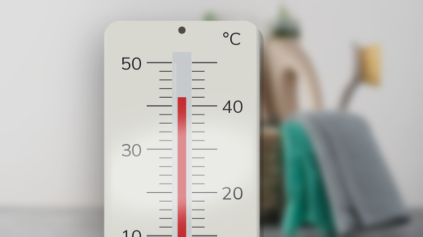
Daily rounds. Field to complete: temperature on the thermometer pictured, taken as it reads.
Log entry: 42 °C
